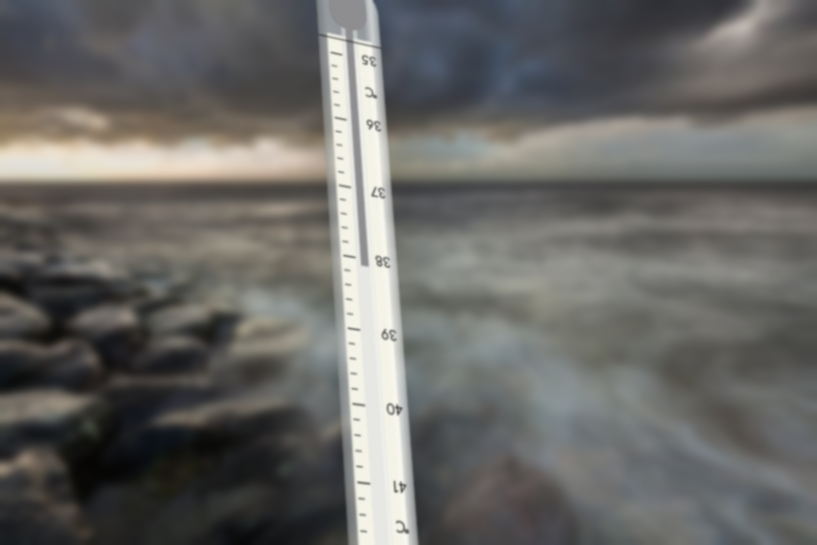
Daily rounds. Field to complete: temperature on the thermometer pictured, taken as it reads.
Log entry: 38.1 °C
